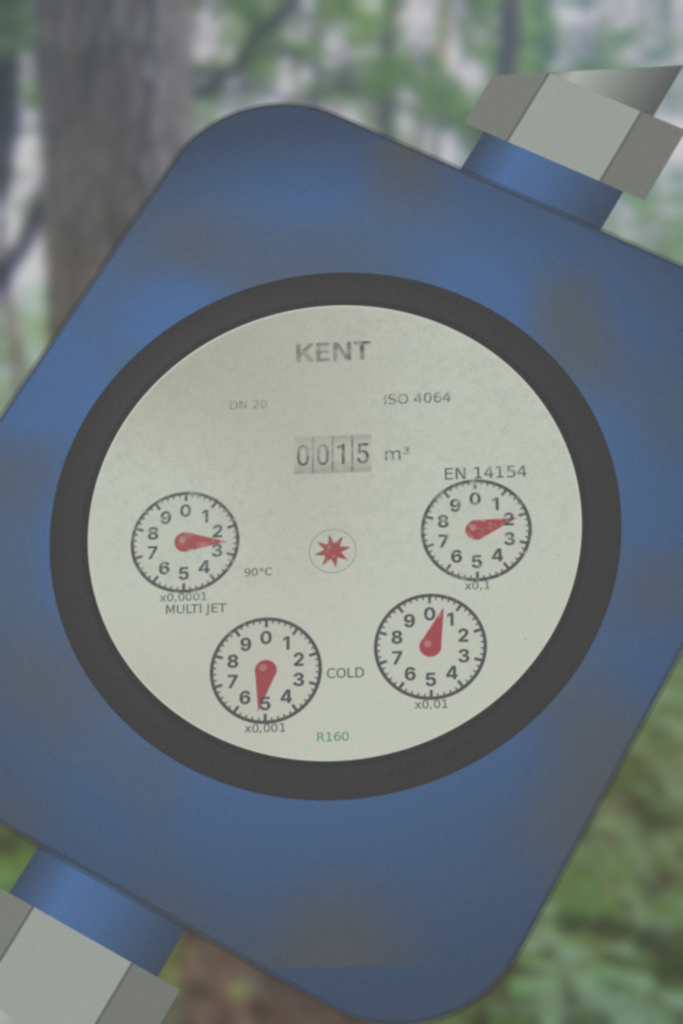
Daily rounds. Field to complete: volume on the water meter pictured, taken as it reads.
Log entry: 15.2052 m³
